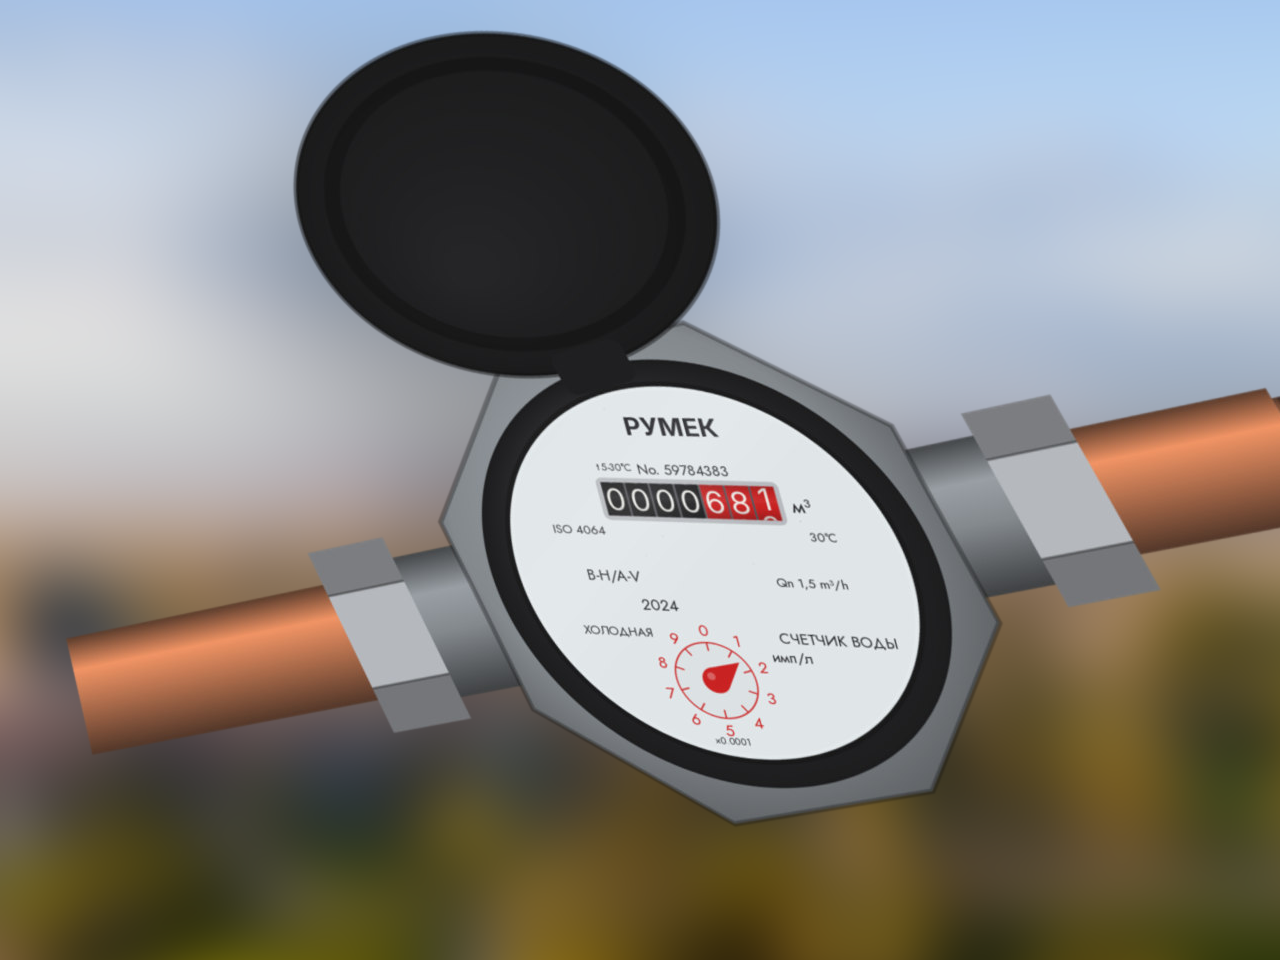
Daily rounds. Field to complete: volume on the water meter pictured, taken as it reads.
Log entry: 0.6811 m³
